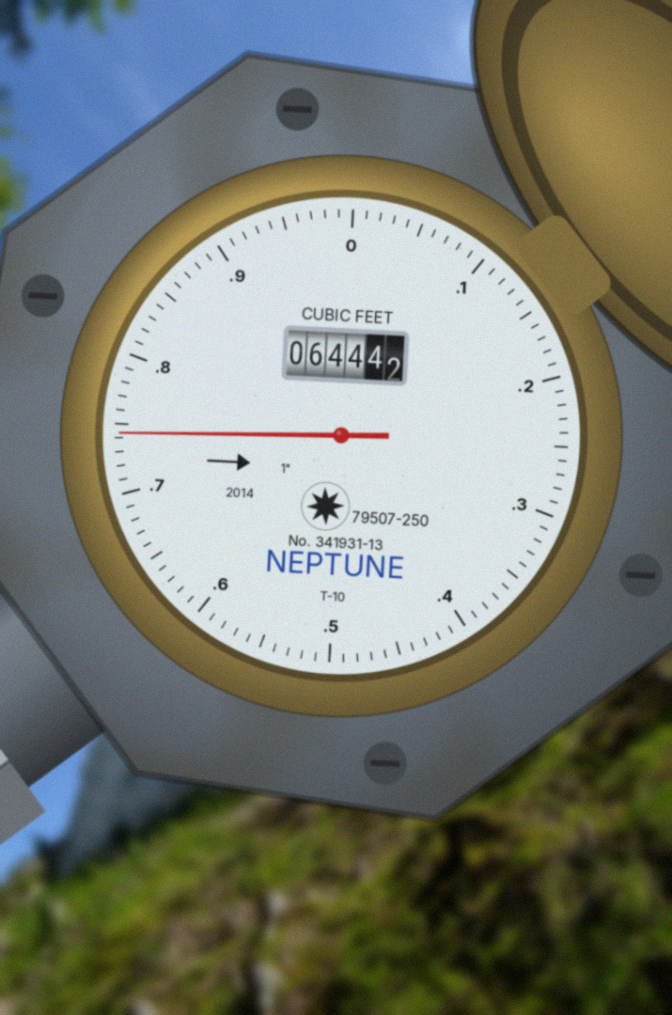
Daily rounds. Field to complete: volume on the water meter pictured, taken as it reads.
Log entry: 64441.74 ft³
